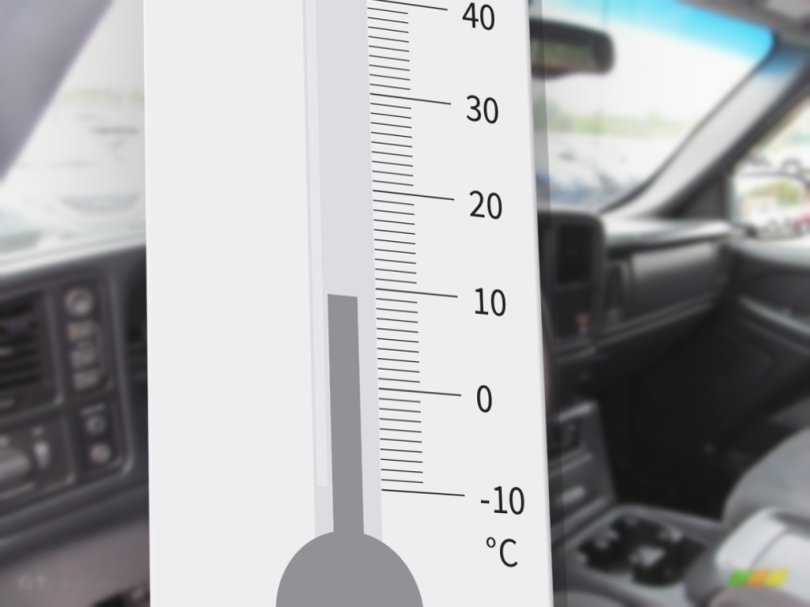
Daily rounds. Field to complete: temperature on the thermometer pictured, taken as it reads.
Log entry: 9 °C
